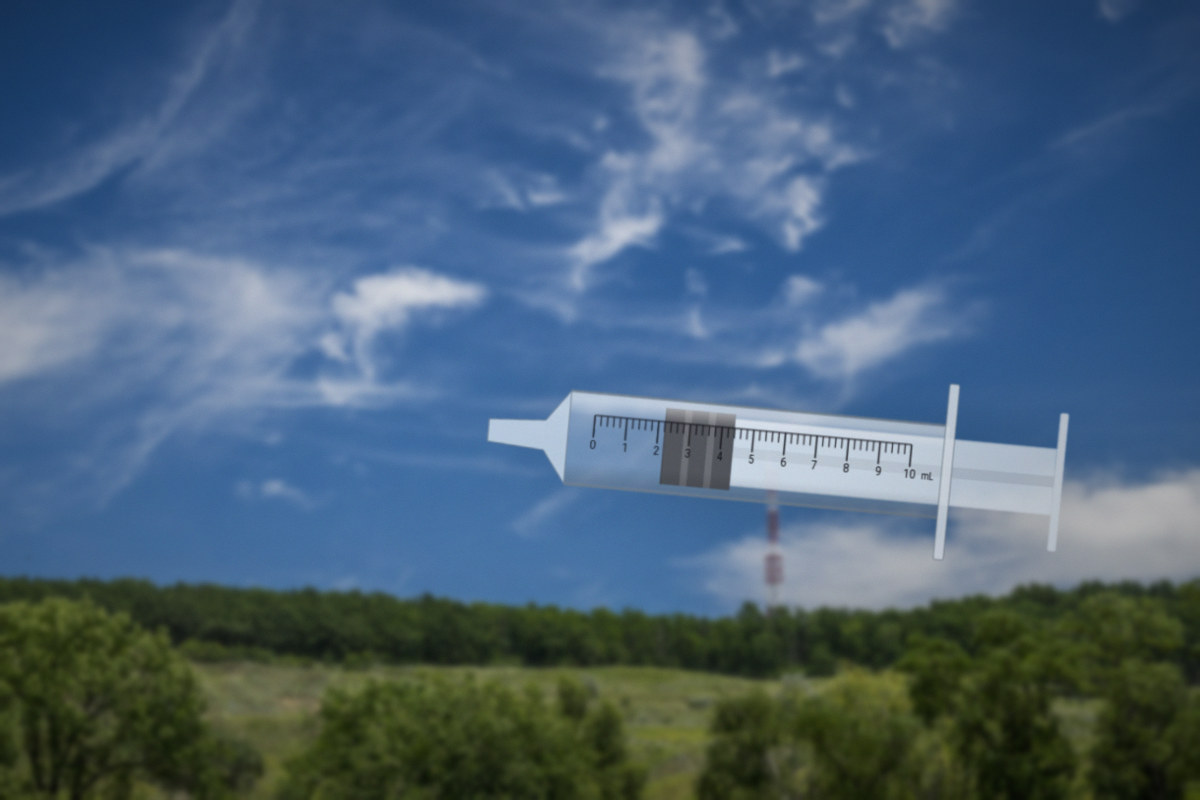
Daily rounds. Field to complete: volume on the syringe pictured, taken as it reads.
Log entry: 2.2 mL
